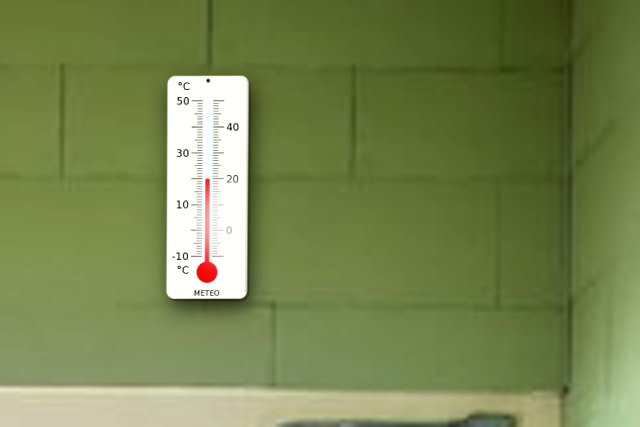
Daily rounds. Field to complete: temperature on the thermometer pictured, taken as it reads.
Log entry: 20 °C
